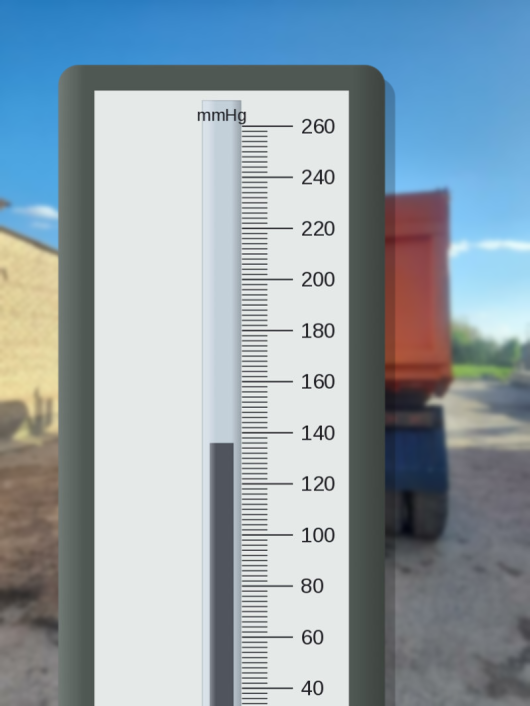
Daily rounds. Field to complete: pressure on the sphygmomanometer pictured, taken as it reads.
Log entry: 136 mmHg
